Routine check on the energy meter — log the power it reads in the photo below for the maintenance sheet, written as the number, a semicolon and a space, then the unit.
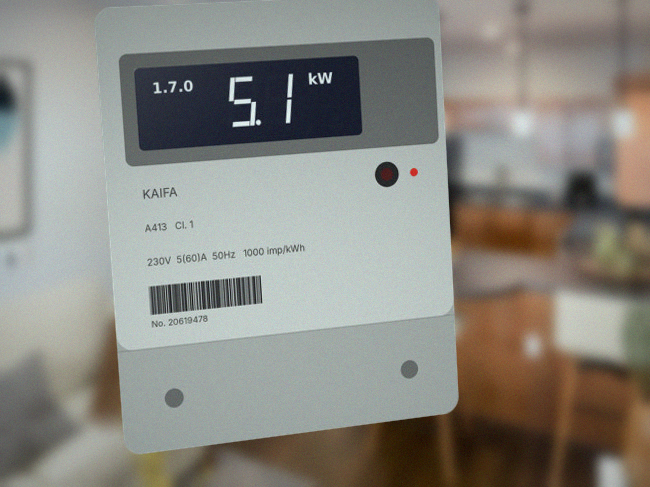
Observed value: 5.1; kW
